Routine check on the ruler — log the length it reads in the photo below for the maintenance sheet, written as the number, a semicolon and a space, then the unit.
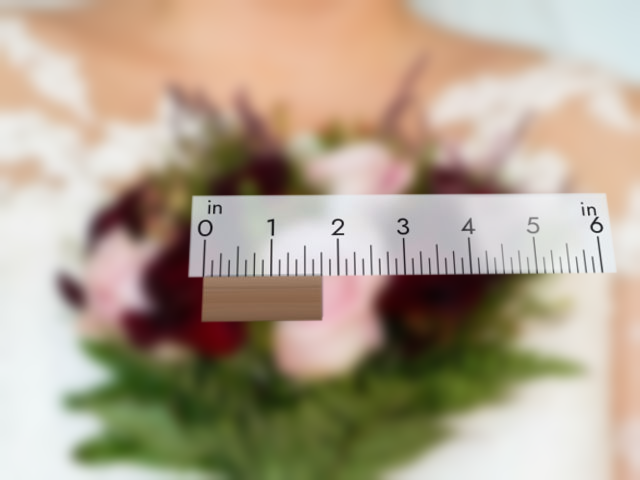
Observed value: 1.75; in
